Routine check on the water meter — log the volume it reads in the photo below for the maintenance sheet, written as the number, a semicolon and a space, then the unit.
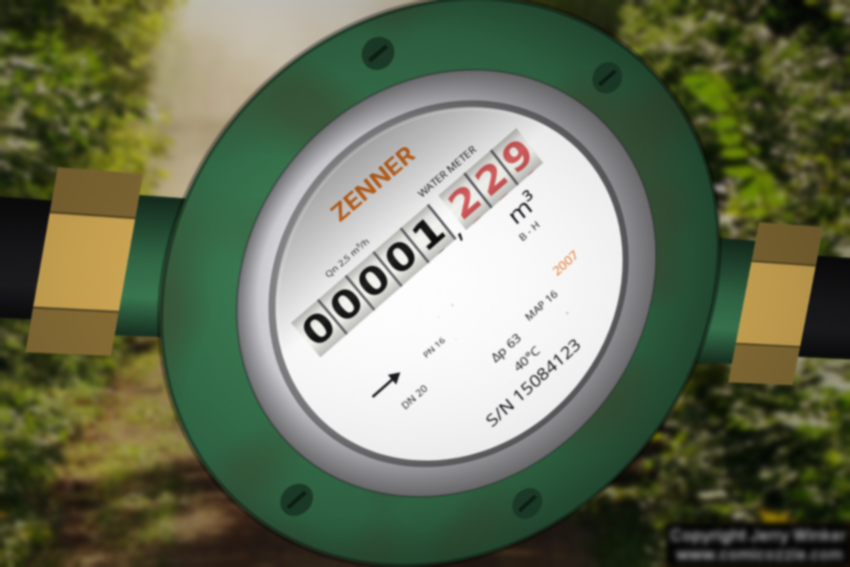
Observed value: 1.229; m³
